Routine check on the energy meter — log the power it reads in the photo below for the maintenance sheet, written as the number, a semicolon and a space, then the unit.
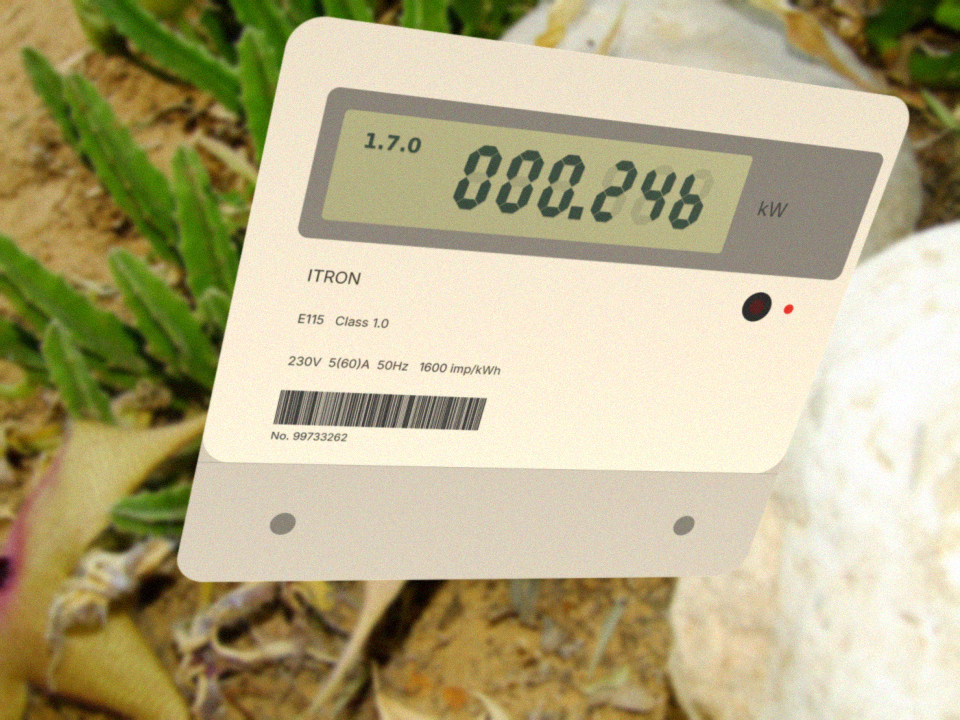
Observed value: 0.246; kW
